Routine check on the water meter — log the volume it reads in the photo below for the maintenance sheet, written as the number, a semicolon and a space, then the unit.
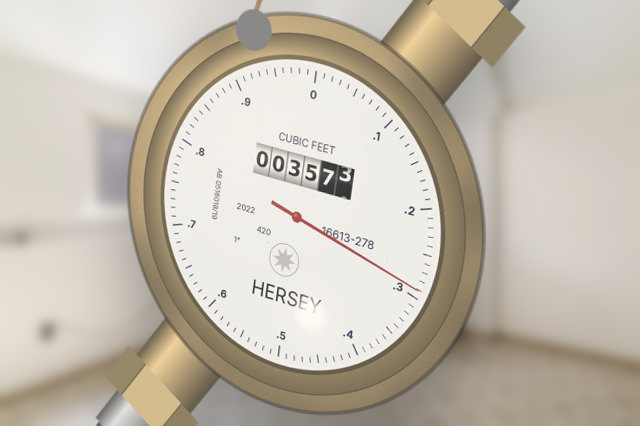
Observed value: 3573.29; ft³
